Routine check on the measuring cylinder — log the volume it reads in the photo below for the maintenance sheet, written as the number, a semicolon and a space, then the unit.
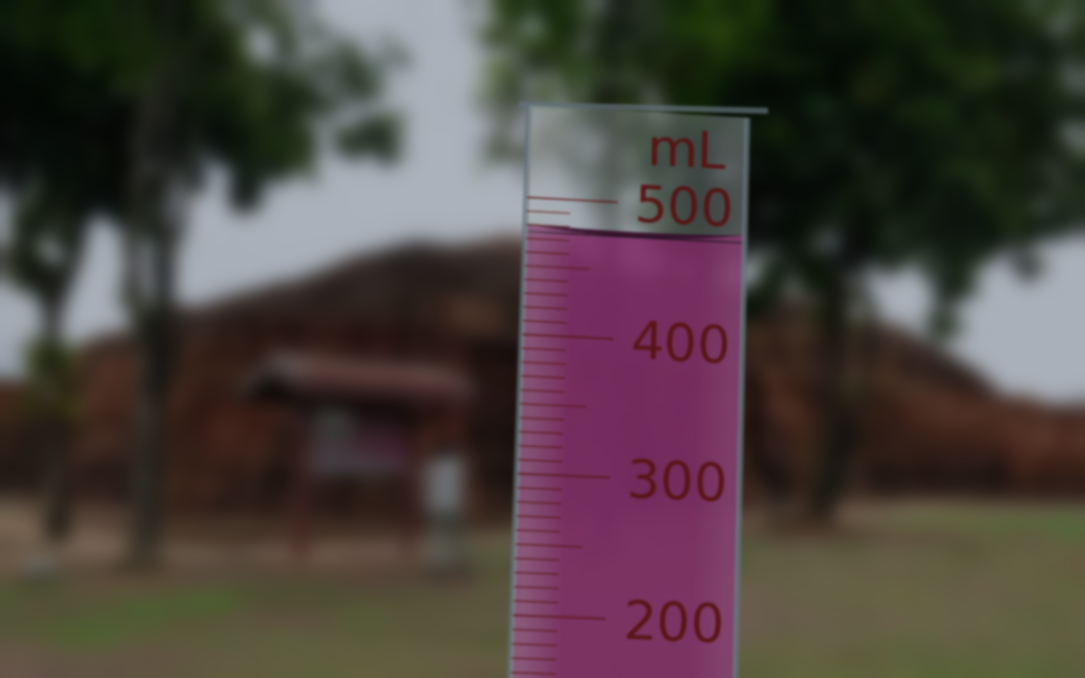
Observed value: 475; mL
